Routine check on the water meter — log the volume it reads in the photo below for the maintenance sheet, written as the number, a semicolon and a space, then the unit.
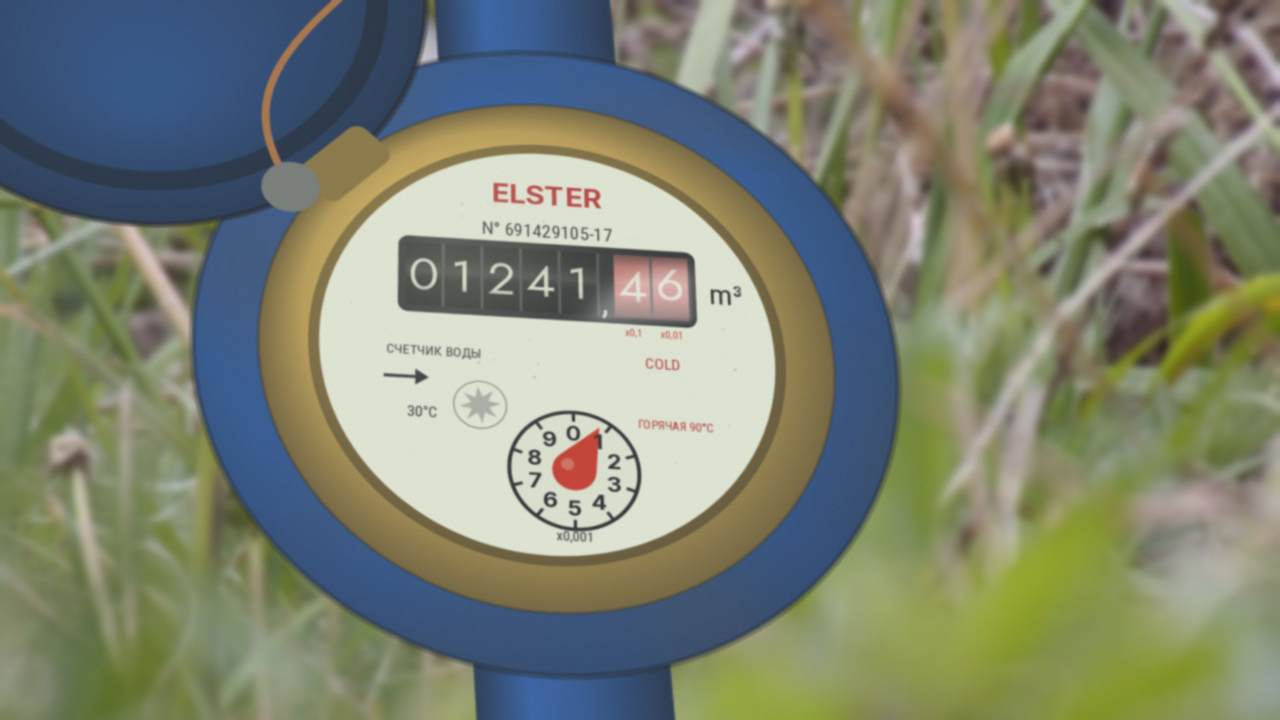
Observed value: 1241.460; m³
